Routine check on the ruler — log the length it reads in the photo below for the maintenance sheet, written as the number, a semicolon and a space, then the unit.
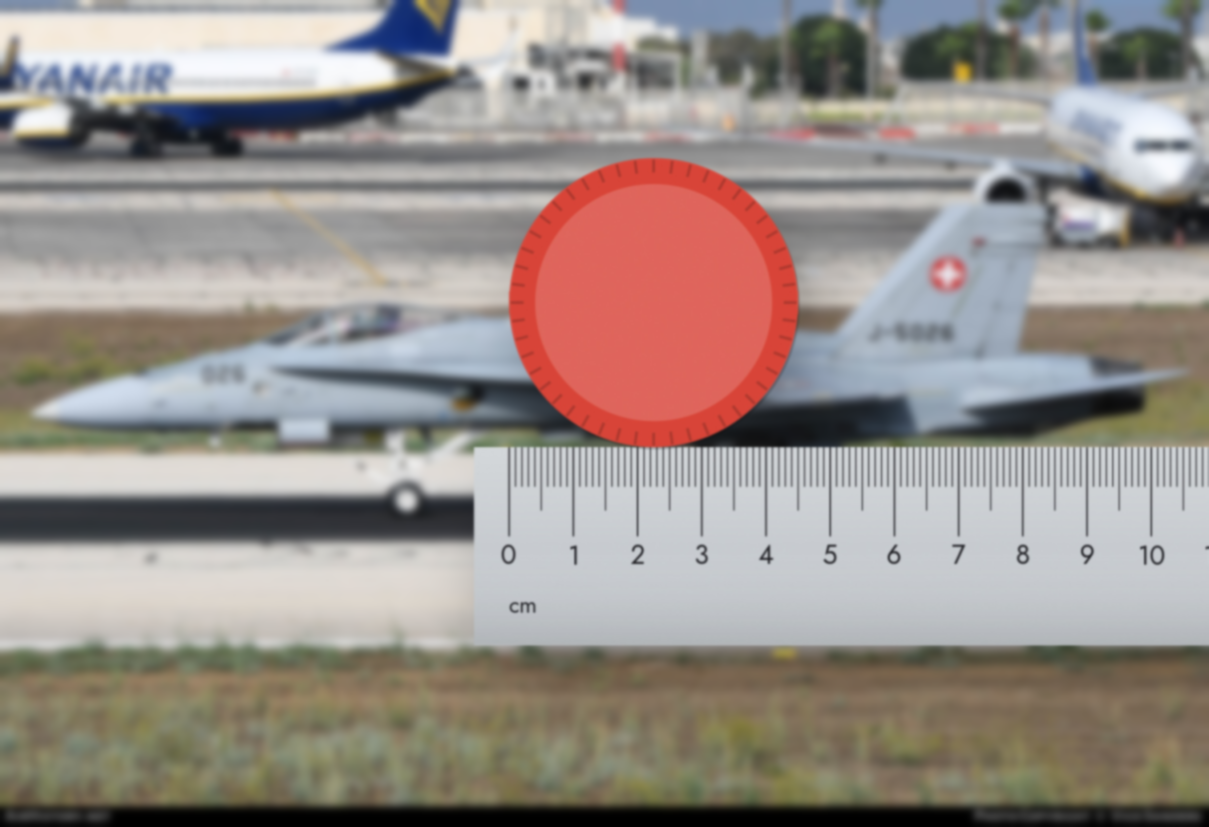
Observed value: 4.5; cm
